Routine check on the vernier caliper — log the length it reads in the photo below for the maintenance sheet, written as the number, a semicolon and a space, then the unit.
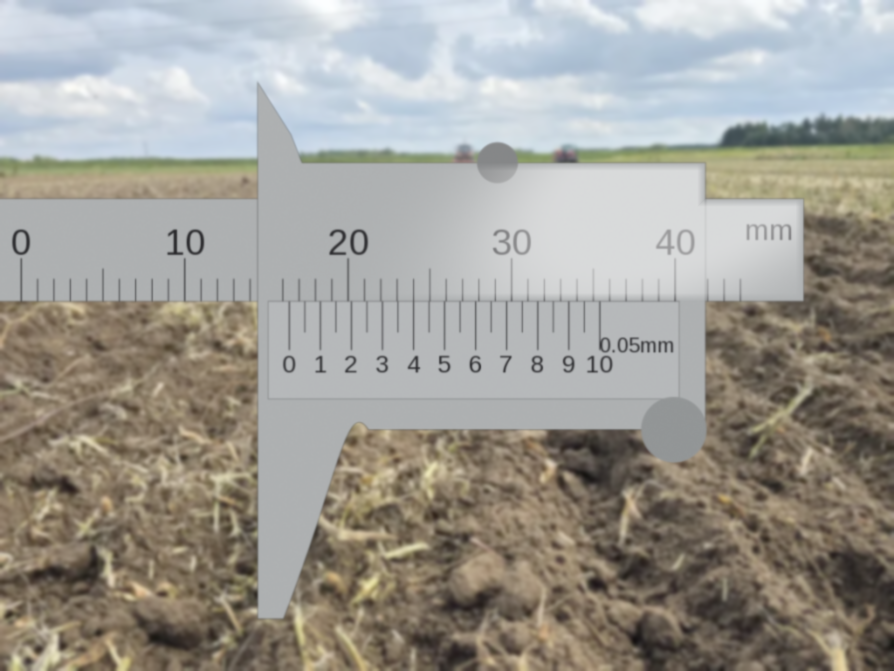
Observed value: 16.4; mm
